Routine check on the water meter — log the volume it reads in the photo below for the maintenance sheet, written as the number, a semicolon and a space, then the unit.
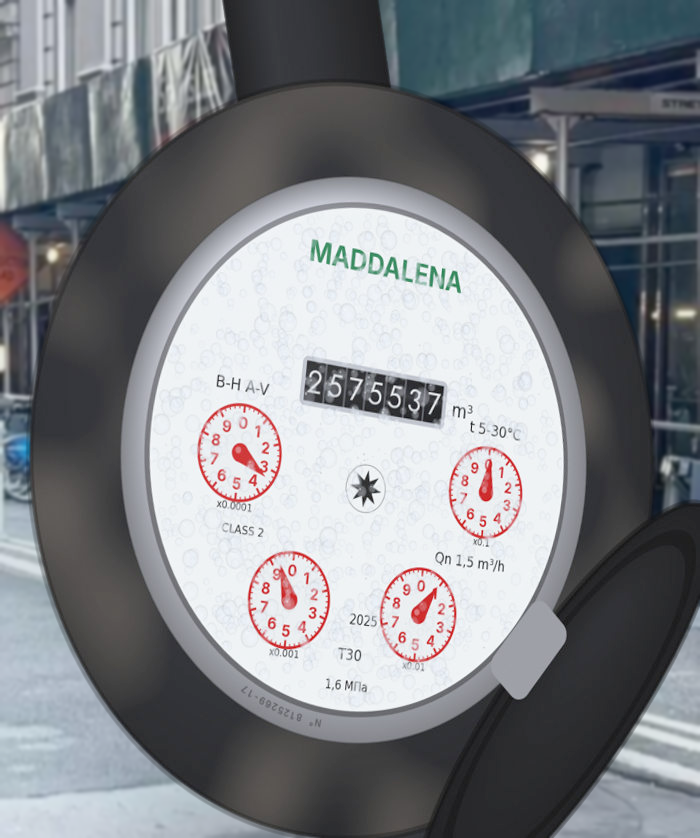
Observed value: 2575537.0093; m³
